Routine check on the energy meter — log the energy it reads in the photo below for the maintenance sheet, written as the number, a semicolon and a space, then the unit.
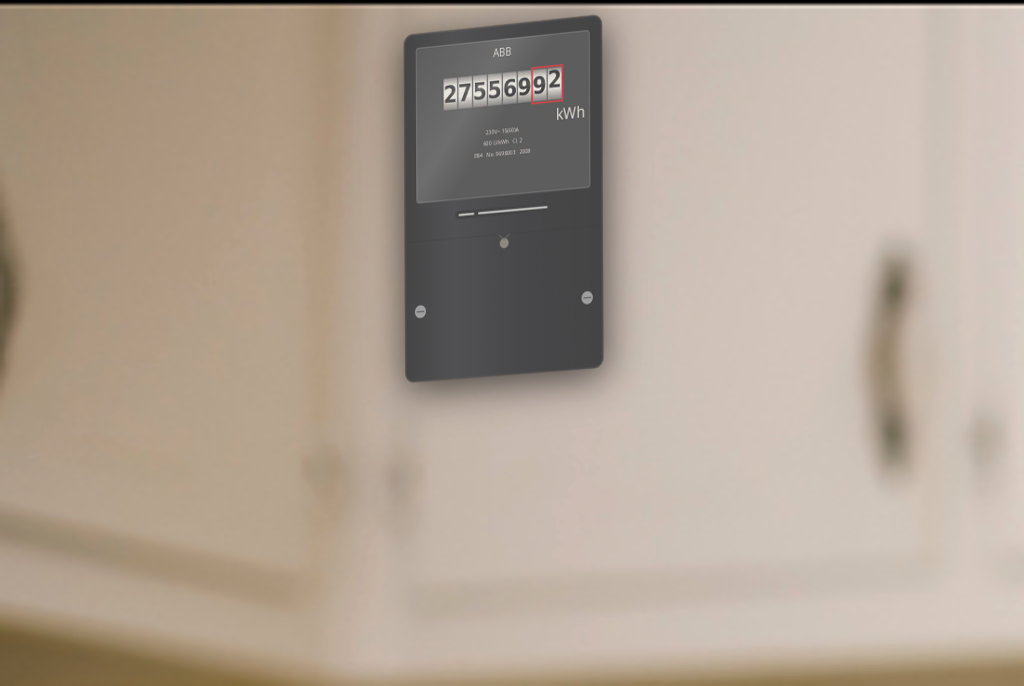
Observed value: 275569.92; kWh
